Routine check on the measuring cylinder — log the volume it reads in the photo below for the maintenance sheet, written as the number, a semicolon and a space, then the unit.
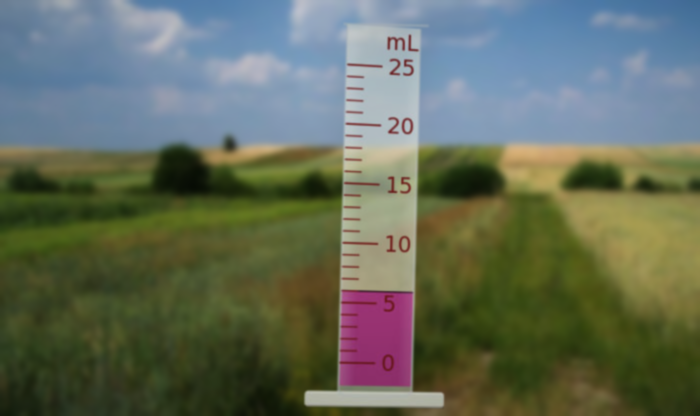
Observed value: 6; mL
